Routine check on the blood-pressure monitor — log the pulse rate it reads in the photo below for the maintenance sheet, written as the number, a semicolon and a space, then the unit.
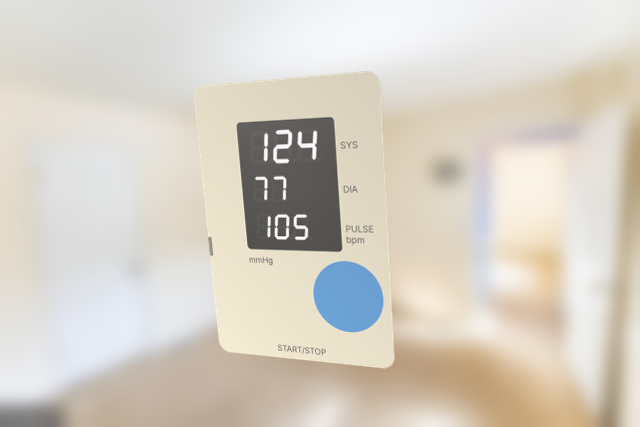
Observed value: 105; bpm
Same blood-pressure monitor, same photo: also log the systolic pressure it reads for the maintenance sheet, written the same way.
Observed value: 124; mmHg
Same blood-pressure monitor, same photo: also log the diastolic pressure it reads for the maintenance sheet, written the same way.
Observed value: 77; mmHg
